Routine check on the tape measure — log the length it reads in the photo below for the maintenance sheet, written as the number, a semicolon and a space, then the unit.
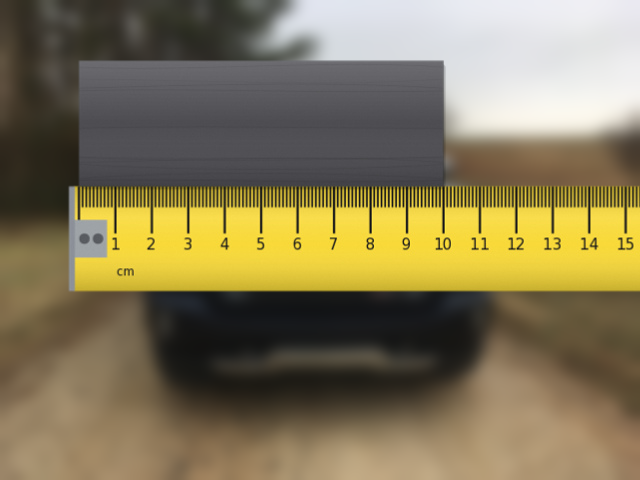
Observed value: 10; cm
